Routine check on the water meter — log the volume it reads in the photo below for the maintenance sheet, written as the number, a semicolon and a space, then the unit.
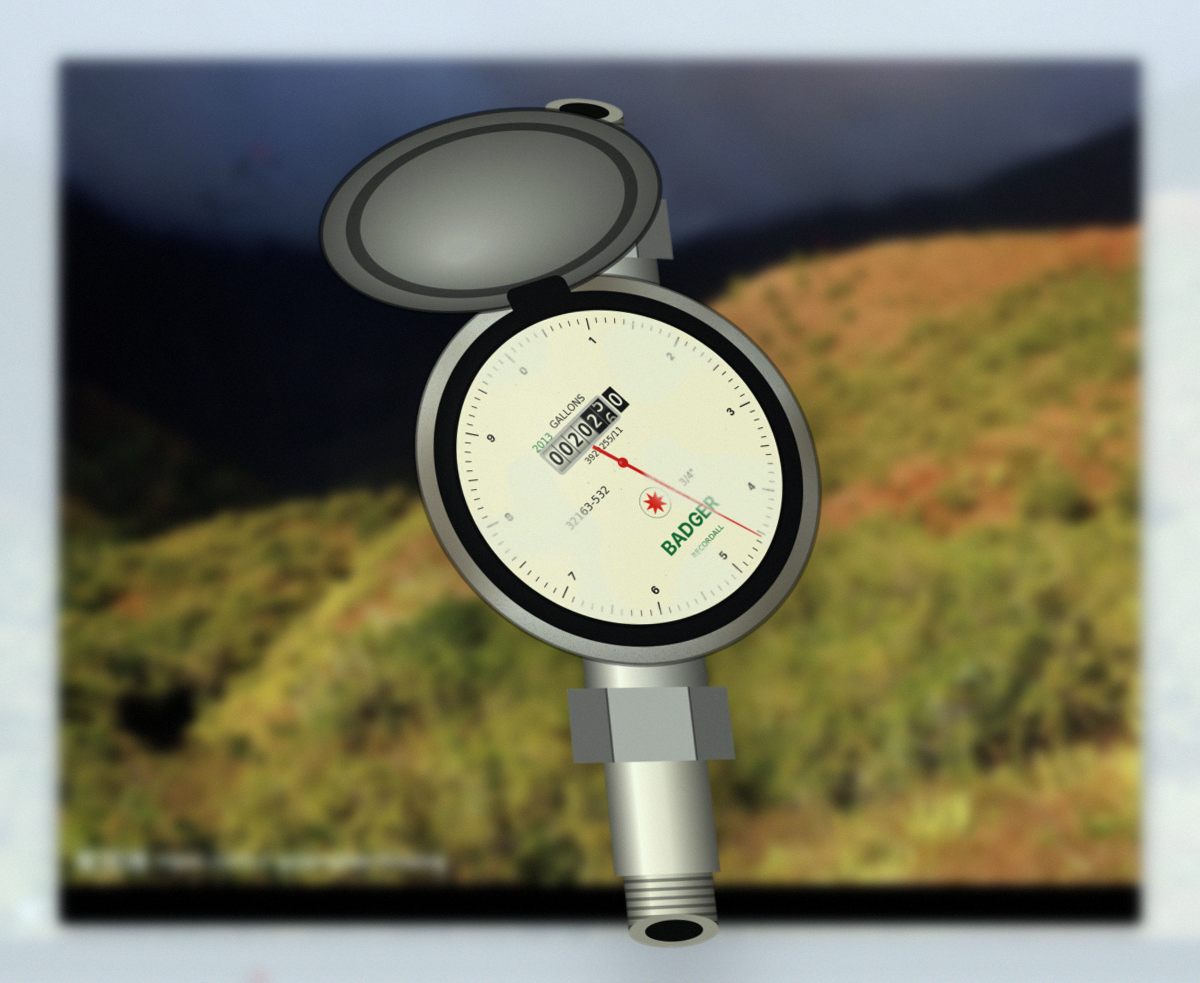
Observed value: 20254.5; gal
